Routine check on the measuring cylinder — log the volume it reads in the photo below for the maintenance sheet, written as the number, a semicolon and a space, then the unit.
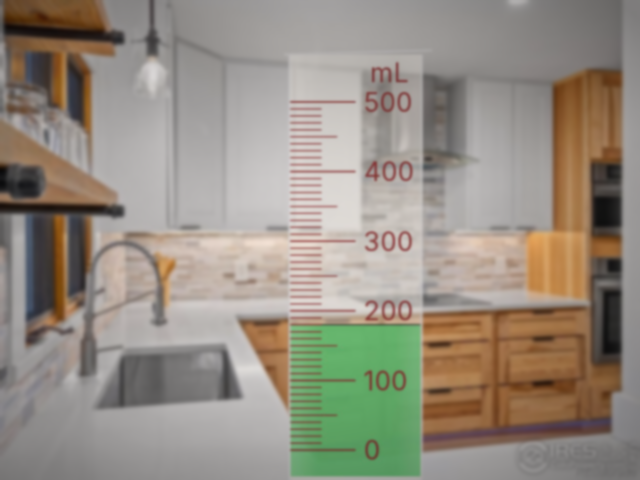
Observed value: 180; mL
